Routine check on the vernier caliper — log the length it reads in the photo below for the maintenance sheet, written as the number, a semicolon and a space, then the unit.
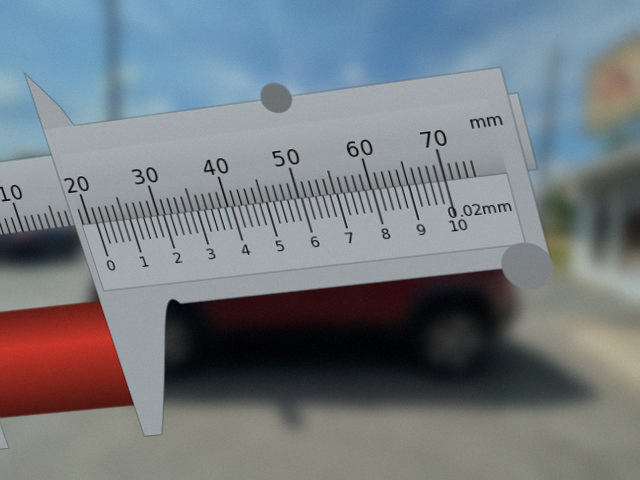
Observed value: 21.0; mm
